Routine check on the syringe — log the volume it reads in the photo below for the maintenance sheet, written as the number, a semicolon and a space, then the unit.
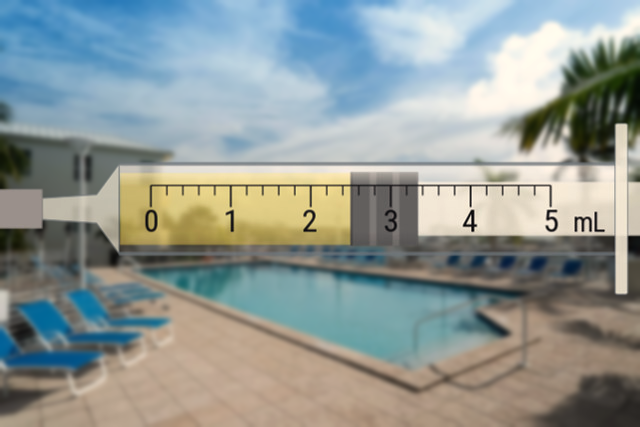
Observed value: 2.5; mL
